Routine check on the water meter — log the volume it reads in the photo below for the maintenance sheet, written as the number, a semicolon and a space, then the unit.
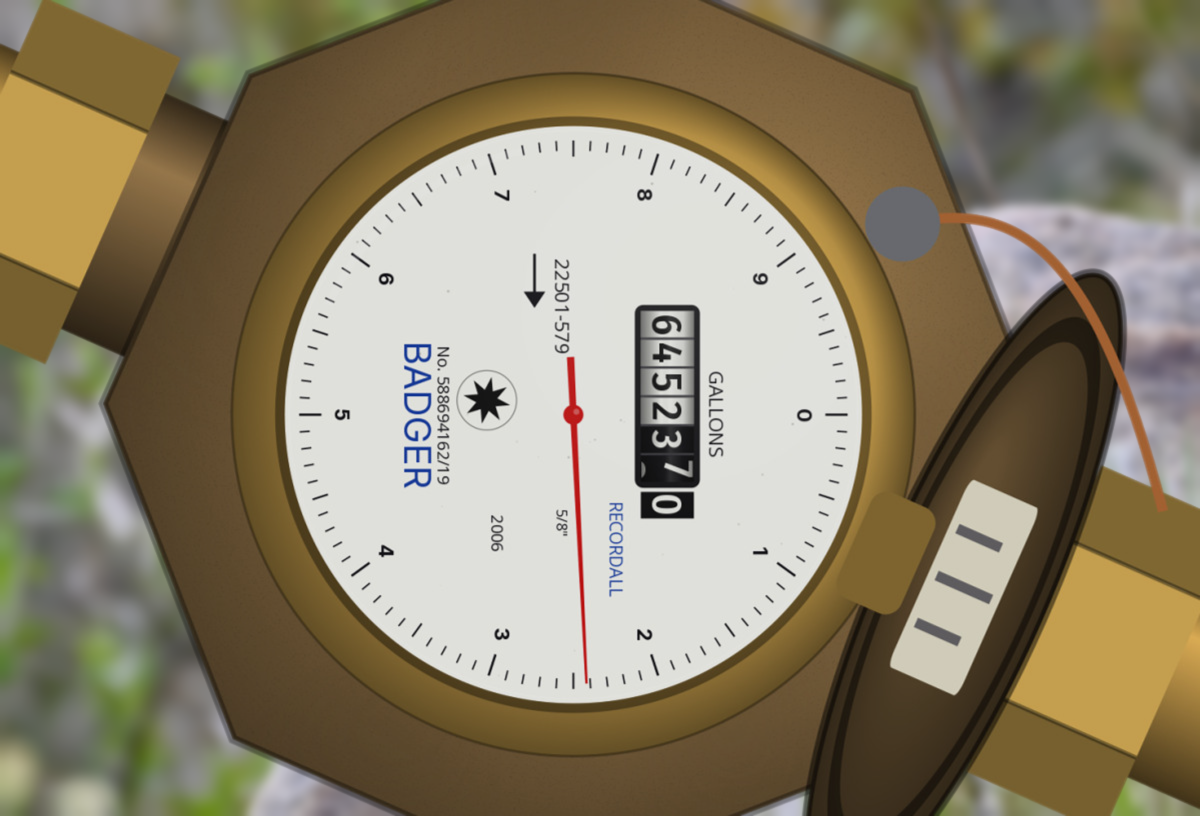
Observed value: 6452372.4; gal
